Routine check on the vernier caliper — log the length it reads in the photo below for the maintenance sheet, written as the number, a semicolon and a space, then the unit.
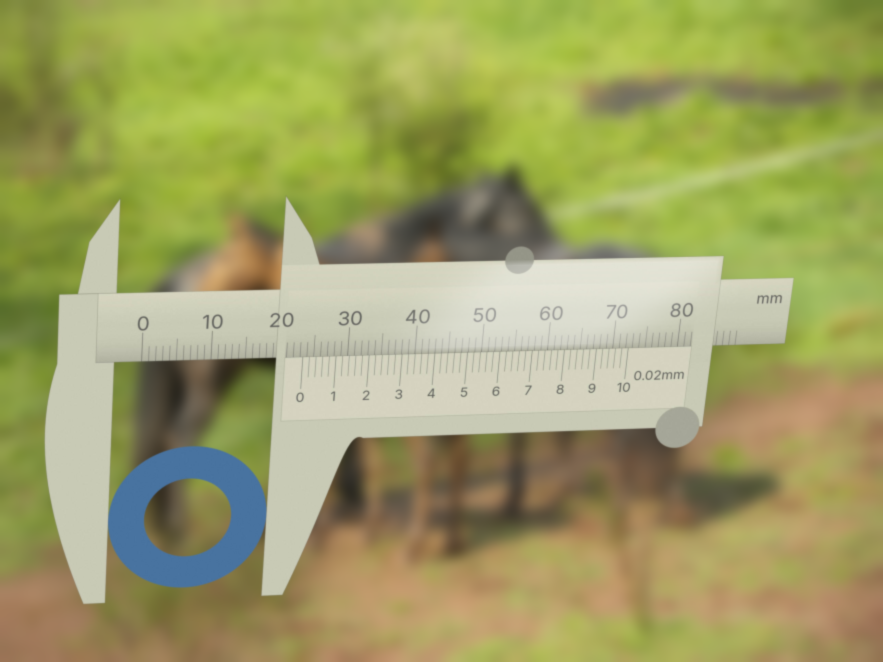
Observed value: 23.4; mm
